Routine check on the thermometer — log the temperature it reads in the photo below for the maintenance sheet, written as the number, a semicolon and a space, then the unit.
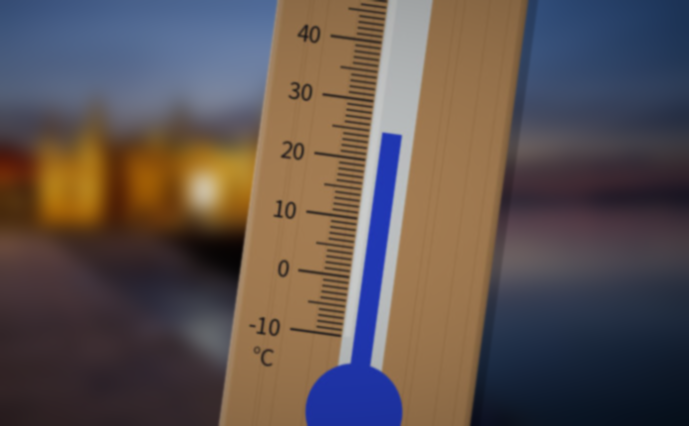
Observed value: 25; °C
